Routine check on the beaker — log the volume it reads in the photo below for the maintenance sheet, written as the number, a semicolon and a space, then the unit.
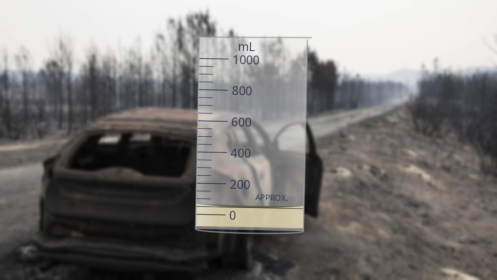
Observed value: 50; mL
